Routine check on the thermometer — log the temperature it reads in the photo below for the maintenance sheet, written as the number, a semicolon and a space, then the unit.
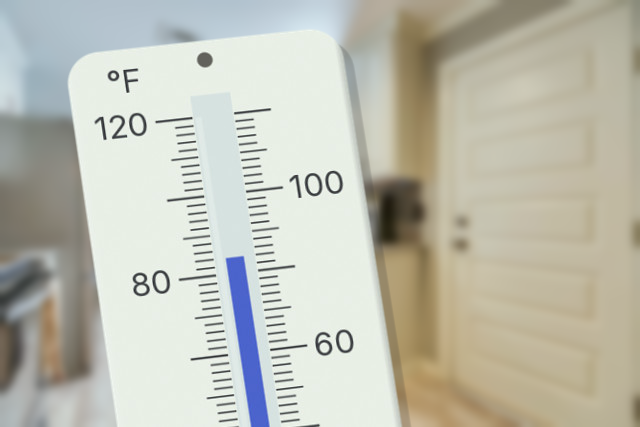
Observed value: 84; °F
